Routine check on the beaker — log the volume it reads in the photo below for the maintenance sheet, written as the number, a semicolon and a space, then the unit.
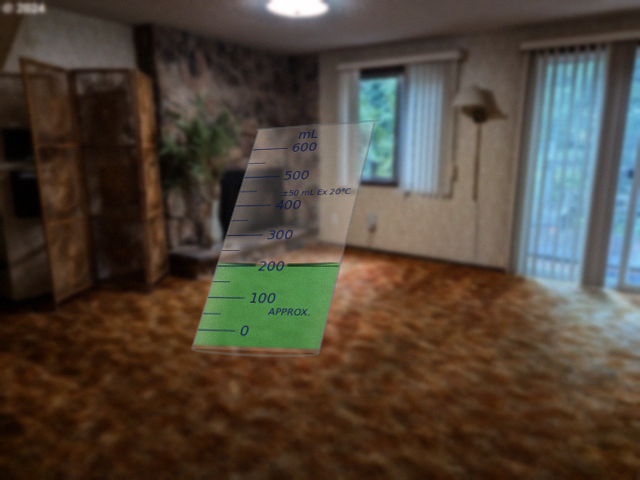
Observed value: 200; mL
